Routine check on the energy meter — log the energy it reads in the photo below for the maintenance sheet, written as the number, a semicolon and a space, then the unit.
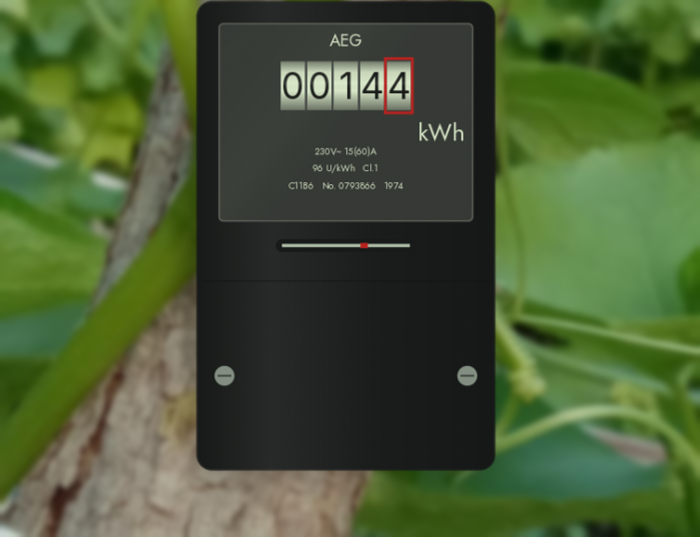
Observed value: 14.4; kWh
